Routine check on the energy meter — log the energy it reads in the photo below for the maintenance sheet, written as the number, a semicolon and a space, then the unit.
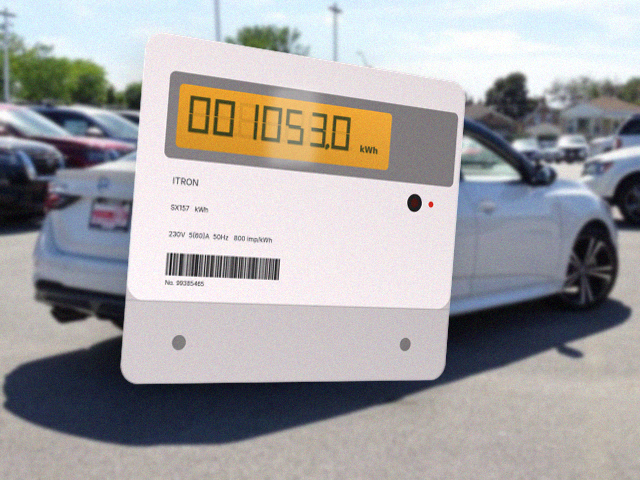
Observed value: 1053.0; kWh
